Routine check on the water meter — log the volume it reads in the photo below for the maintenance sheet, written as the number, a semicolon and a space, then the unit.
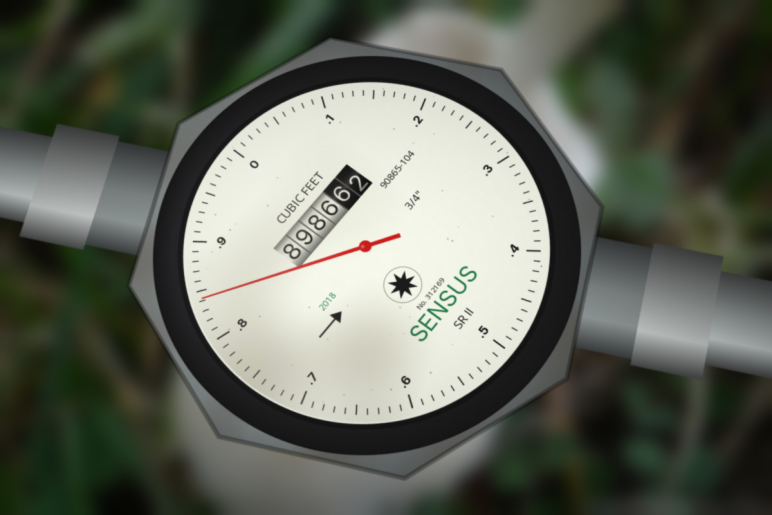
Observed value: 898661.84; ft³
